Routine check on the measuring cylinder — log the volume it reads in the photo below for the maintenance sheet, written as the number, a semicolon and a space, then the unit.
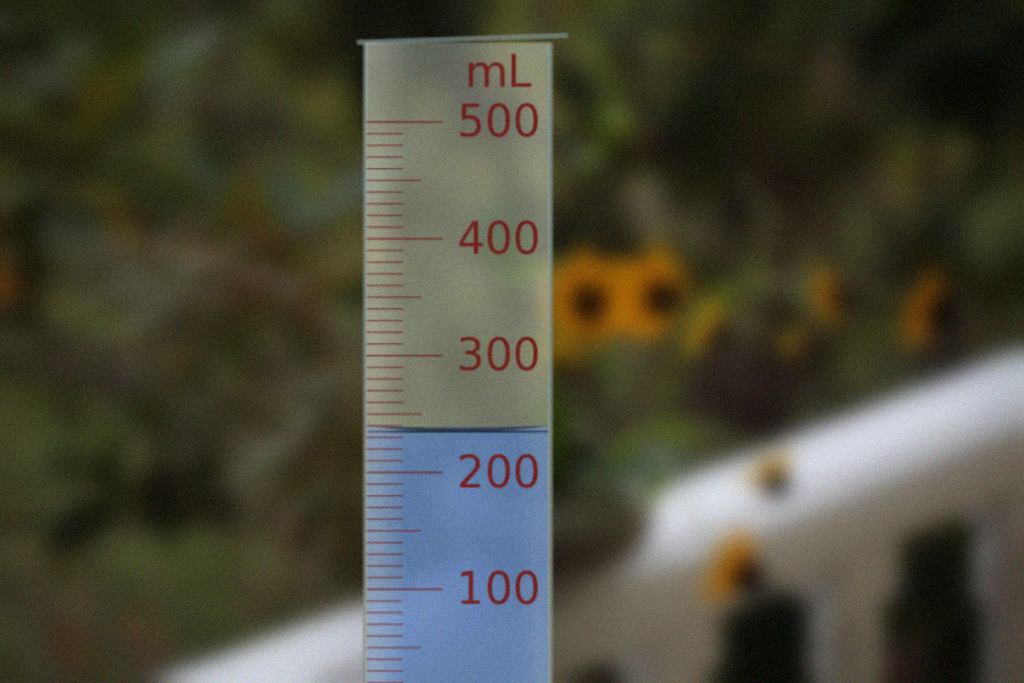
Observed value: 235; mL
